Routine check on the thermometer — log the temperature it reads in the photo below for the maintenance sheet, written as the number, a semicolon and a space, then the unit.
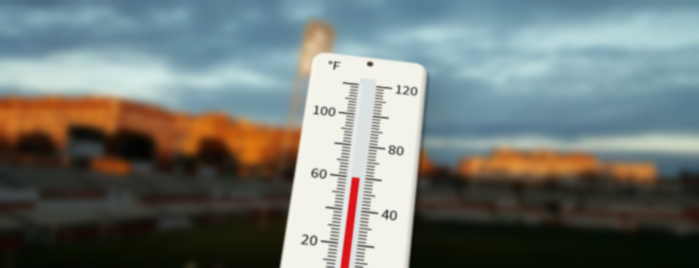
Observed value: 60; °F
